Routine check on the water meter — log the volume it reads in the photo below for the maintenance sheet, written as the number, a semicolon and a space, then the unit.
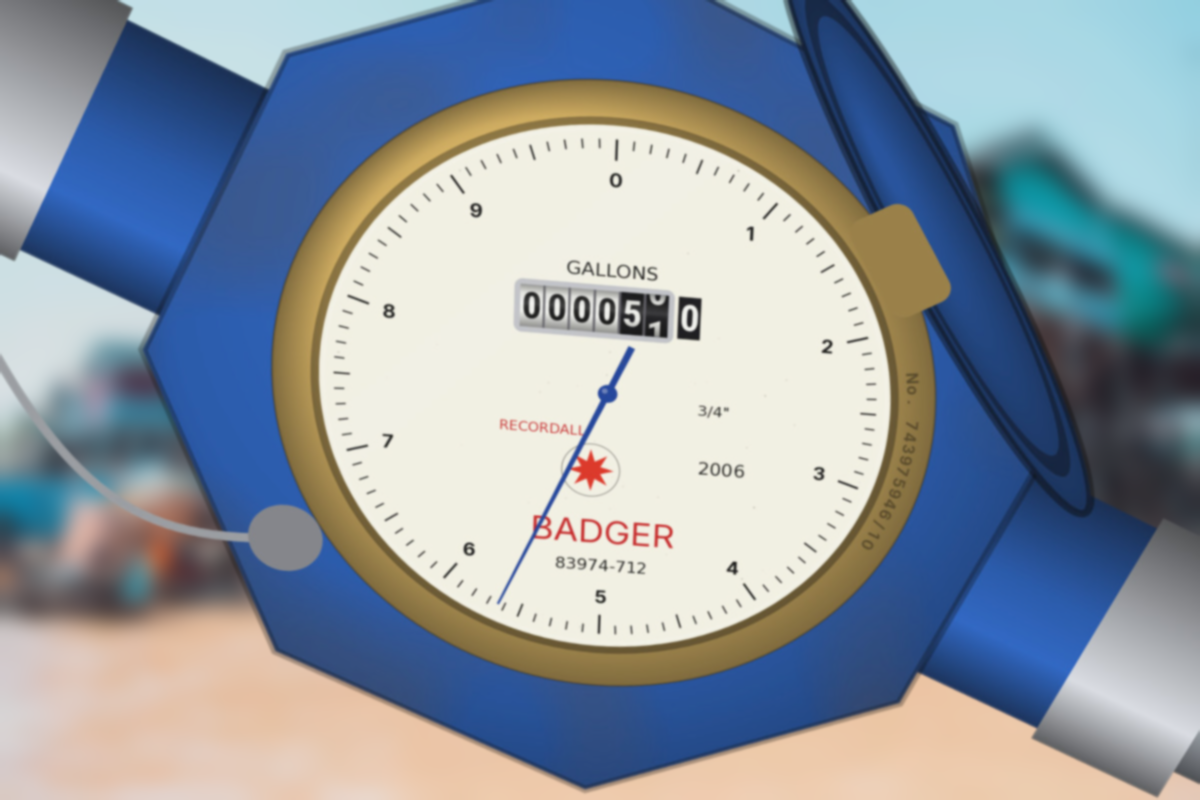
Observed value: 505.6; gal
